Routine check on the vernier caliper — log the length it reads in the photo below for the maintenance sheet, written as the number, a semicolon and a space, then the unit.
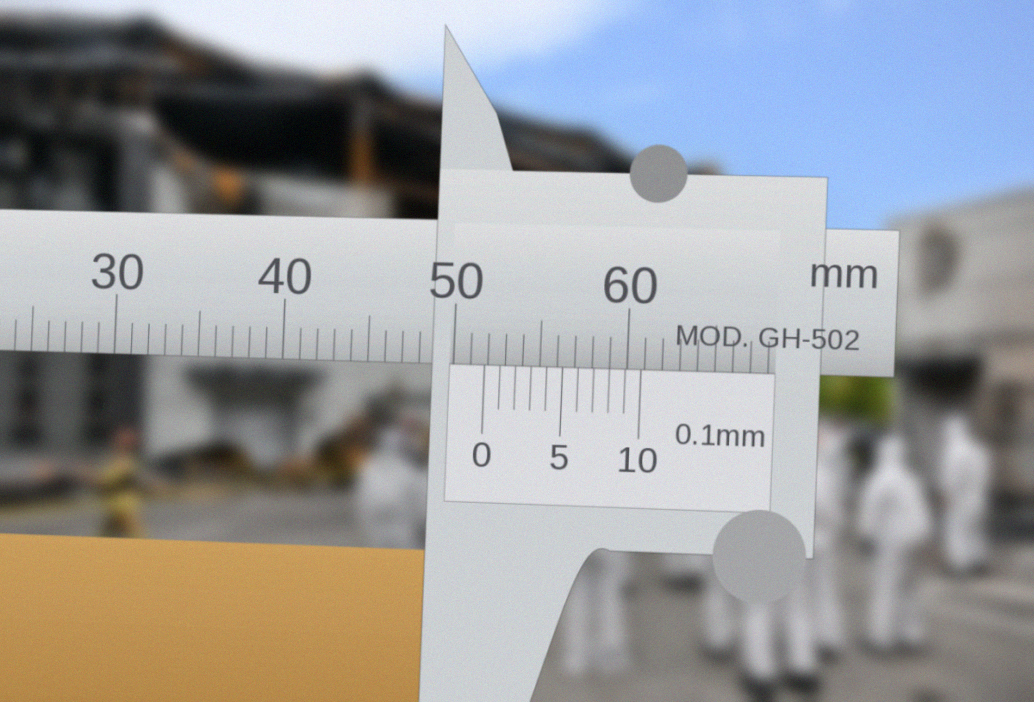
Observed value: 51.8; mm
